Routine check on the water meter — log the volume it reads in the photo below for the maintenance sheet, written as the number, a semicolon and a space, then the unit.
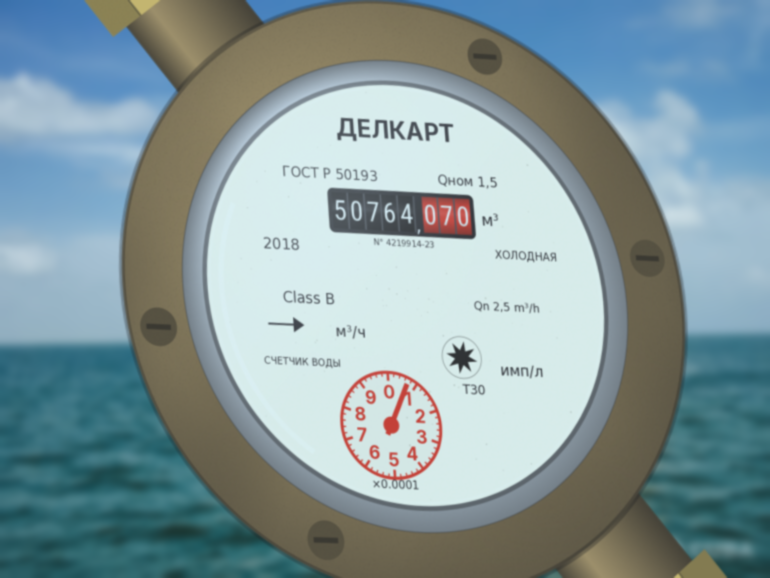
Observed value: 50764.0700; m³
